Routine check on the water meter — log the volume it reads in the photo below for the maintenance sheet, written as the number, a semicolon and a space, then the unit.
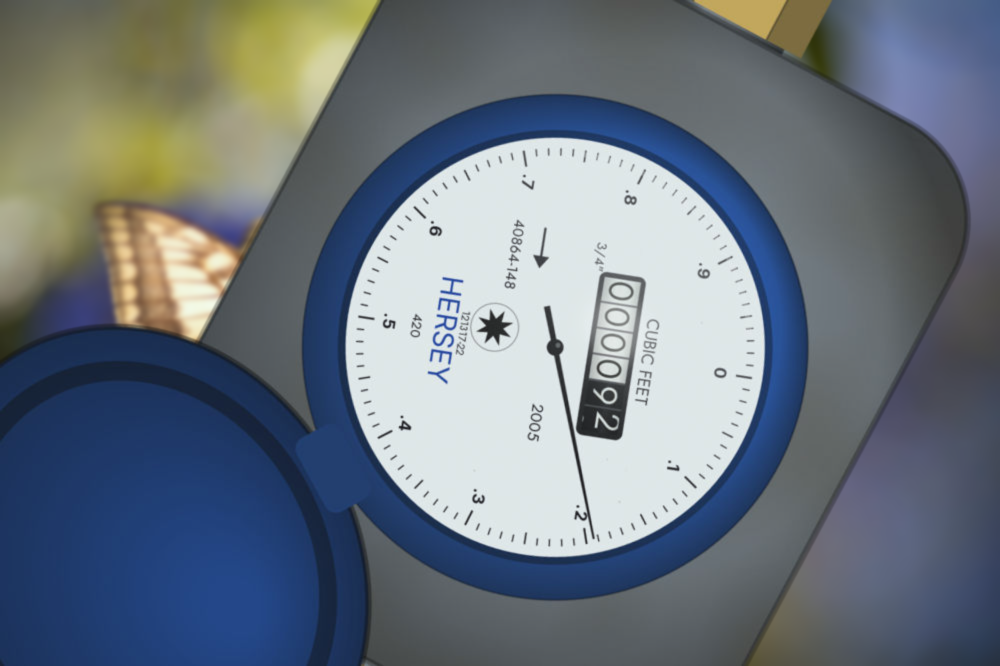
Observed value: 92.19; ft³
